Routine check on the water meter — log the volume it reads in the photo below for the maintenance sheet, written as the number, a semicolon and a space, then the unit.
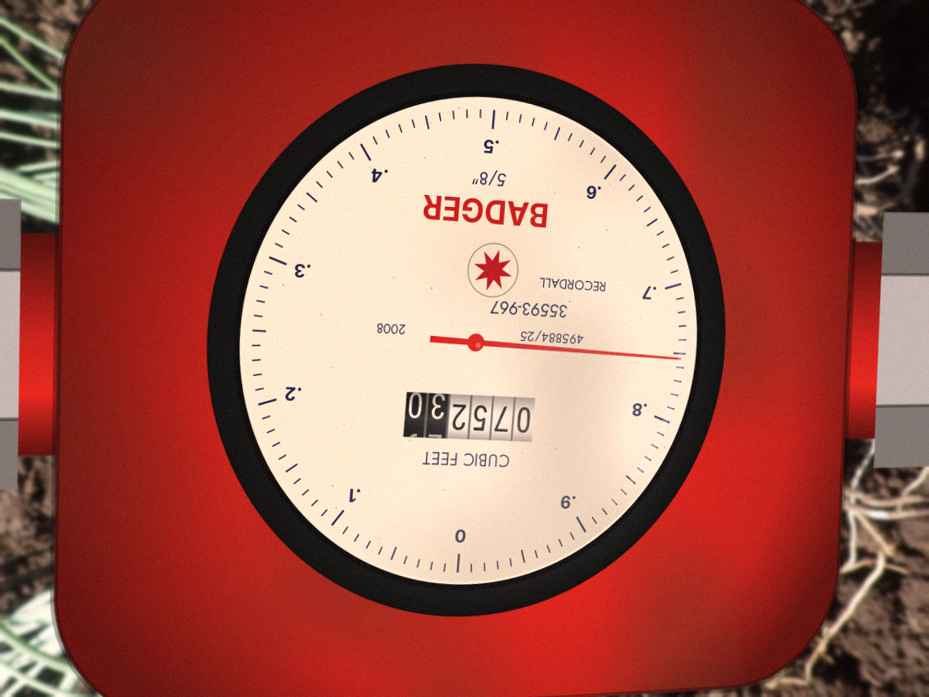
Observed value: 75229.75; ft³
